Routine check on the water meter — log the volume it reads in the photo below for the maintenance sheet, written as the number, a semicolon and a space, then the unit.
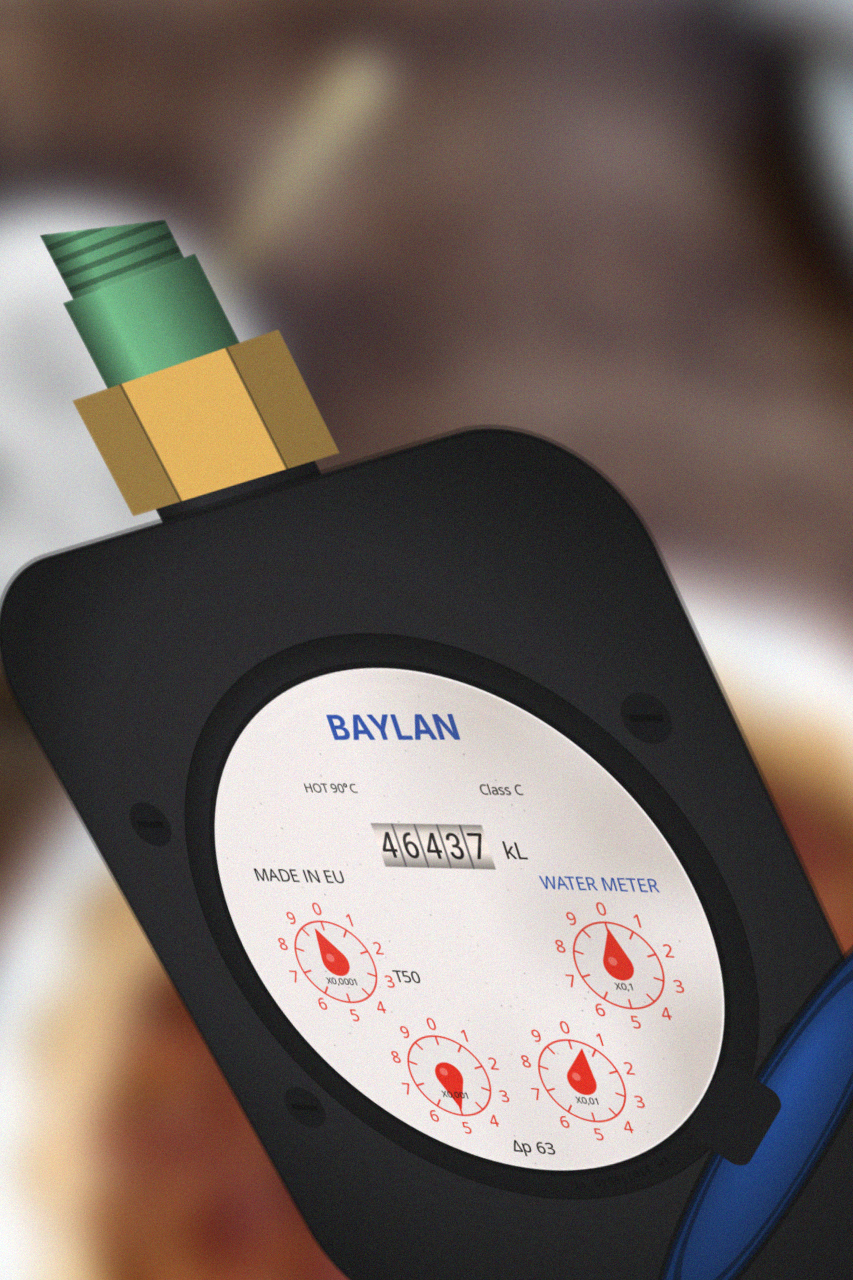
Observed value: 46437.0049; kL
